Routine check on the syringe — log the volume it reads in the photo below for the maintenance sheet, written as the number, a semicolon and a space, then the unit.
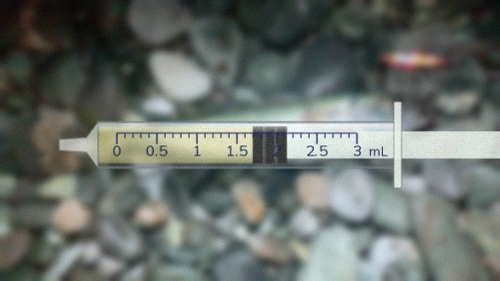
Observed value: 1.7; mL
